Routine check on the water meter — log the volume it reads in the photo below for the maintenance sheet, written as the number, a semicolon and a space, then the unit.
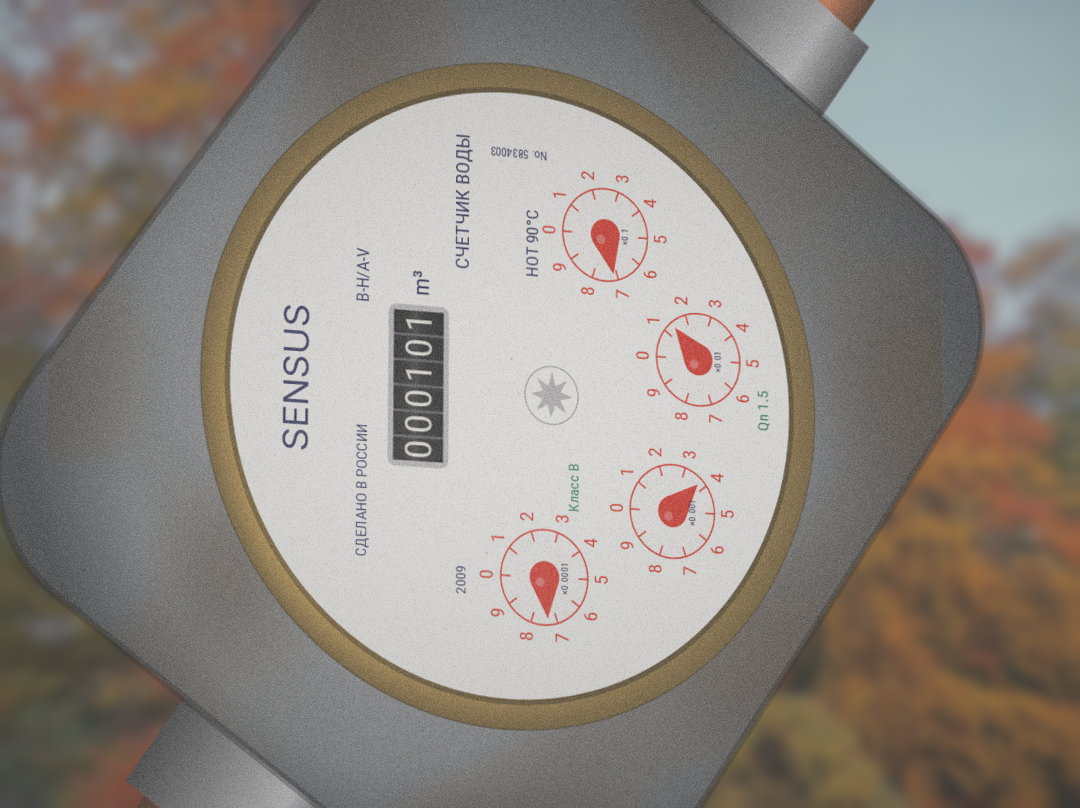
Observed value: 101.7137; m³
